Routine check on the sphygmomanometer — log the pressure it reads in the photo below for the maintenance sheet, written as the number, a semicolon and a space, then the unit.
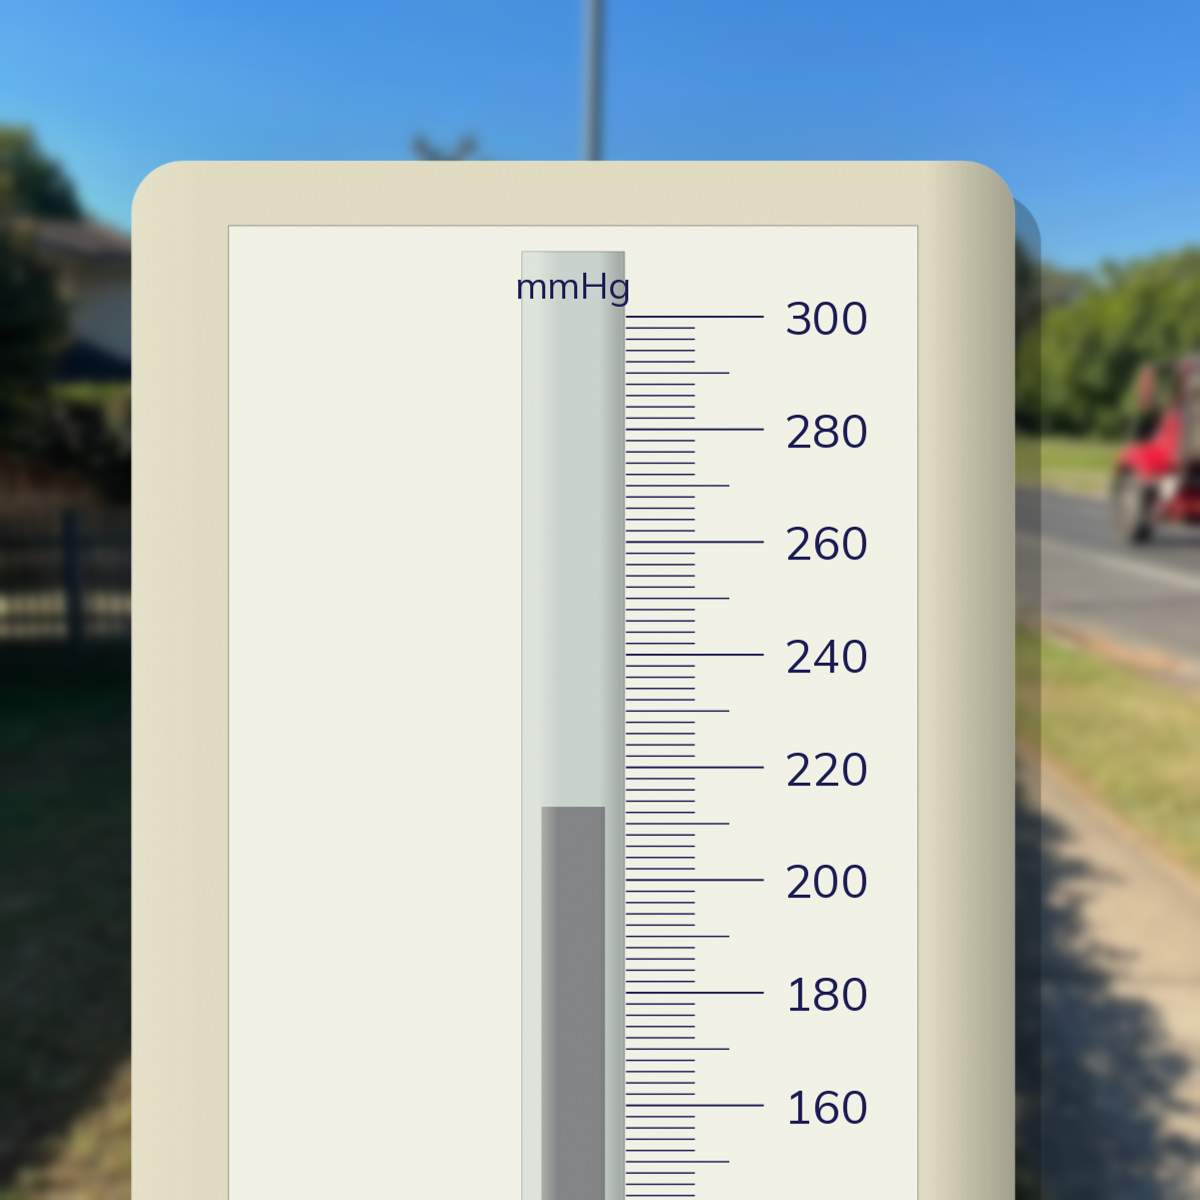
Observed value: 213; mmHg
